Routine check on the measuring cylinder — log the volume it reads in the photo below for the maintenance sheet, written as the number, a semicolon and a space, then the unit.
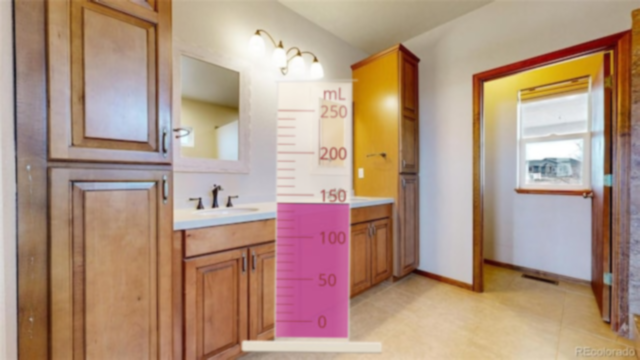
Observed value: 140; mL
